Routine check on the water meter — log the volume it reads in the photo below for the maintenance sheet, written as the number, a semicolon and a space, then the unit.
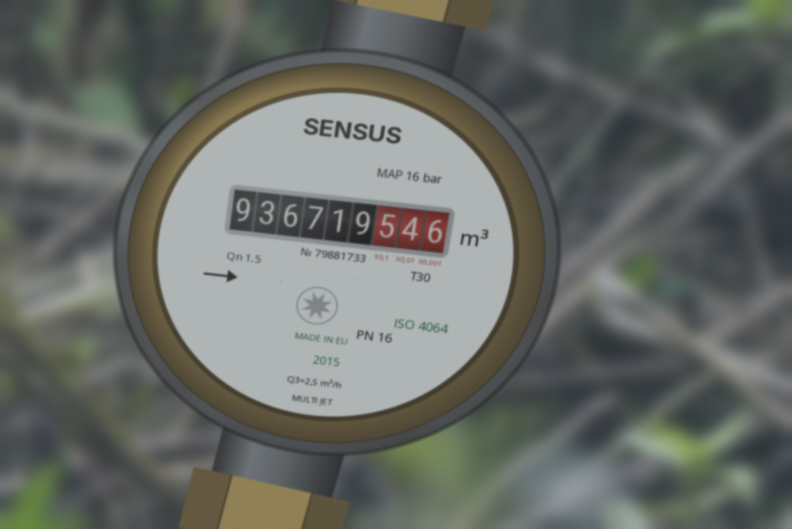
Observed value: 936719.546; m³
